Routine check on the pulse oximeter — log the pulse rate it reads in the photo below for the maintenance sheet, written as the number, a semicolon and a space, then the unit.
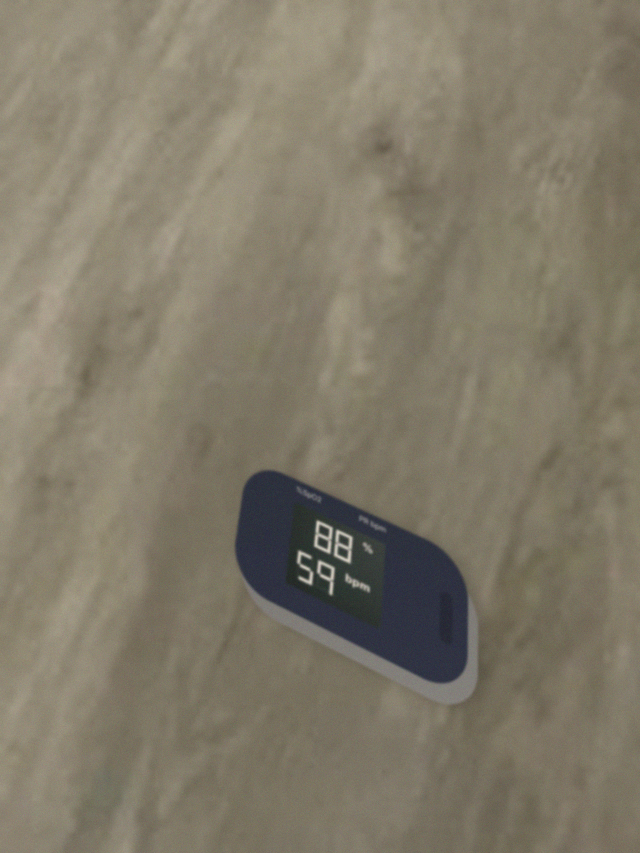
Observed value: 59; bpm
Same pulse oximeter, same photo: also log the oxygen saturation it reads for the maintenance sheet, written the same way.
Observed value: 88; %
